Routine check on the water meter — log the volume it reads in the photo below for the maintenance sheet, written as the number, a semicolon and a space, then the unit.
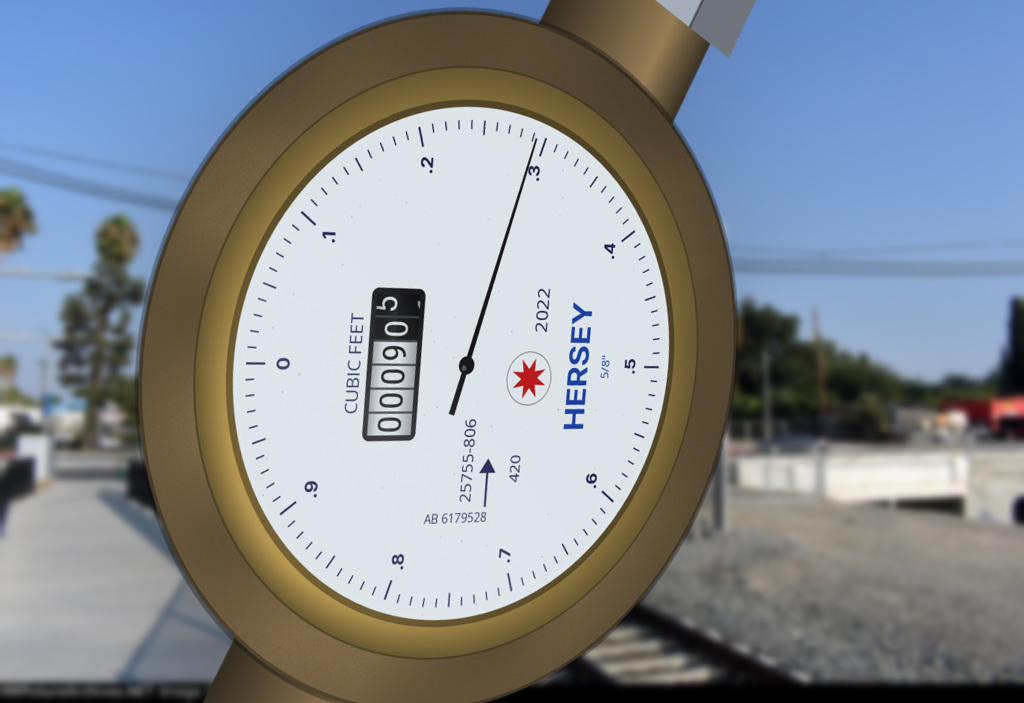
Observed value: 905.29; ft³
